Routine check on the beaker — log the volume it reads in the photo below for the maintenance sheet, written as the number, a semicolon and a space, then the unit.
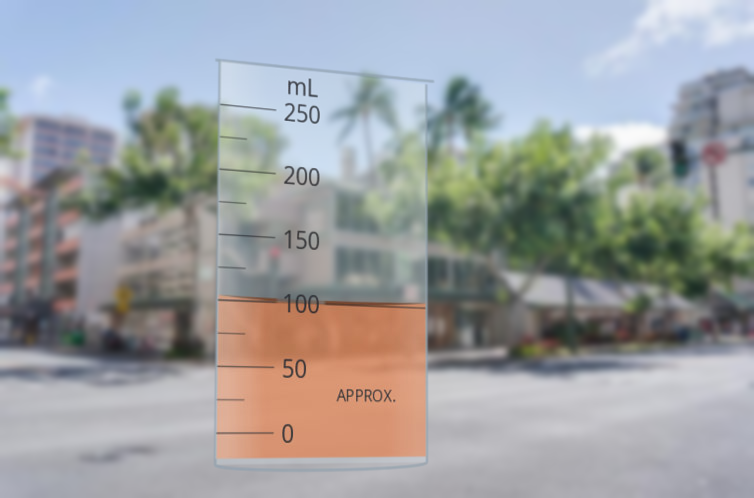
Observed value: 100; mL
